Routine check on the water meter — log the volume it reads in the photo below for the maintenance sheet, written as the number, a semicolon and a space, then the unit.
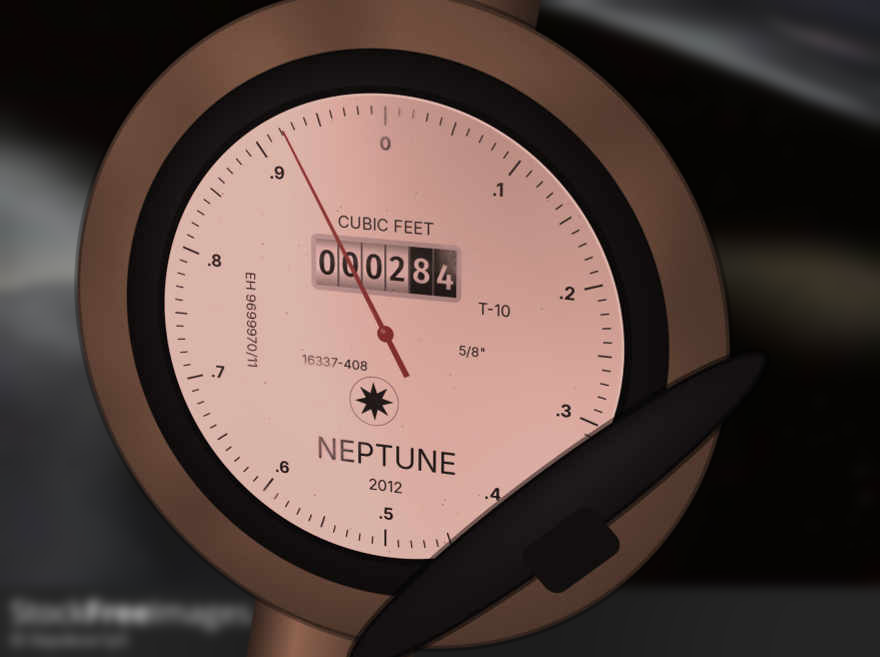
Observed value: 283.92; ft³
